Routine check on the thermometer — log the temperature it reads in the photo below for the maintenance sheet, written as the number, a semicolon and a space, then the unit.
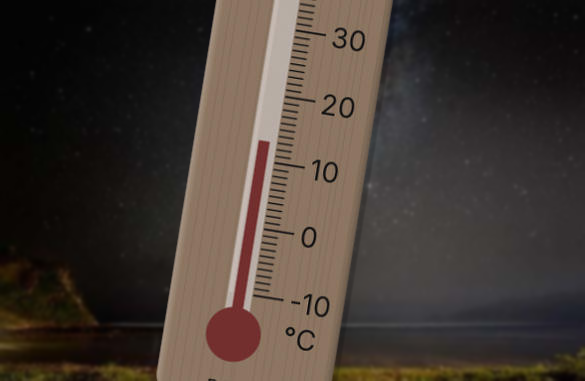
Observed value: 13; °C
